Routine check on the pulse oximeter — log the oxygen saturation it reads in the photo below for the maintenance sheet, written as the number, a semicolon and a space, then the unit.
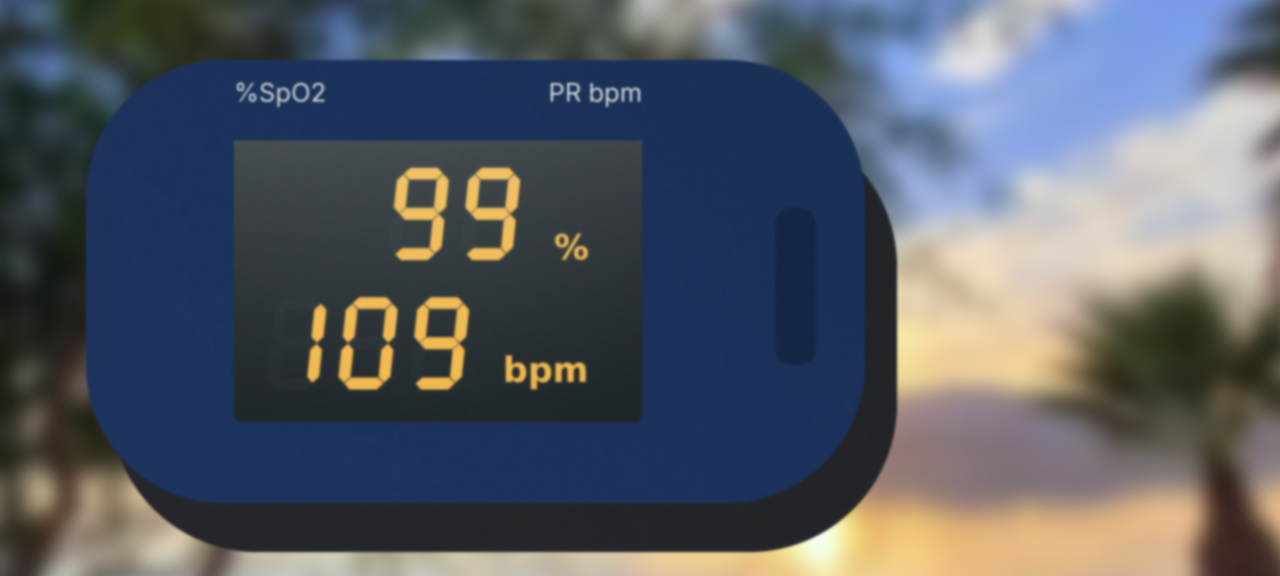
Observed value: 99; %
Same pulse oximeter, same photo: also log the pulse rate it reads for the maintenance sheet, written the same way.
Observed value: 109; bpm
